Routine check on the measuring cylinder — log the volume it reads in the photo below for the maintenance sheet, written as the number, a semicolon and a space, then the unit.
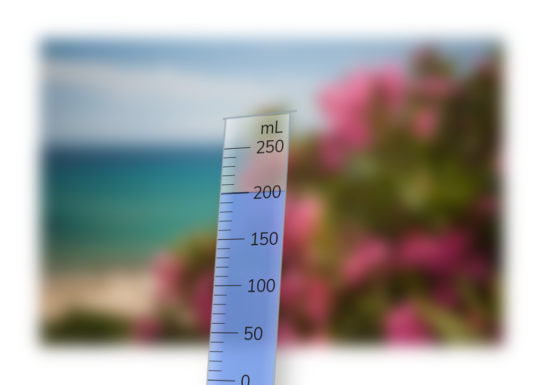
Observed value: 200; mL
